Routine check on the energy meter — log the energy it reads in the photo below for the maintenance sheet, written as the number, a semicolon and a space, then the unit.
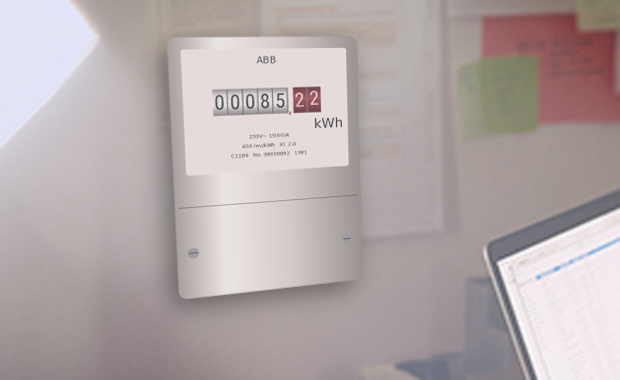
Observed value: 85.22; kWh
